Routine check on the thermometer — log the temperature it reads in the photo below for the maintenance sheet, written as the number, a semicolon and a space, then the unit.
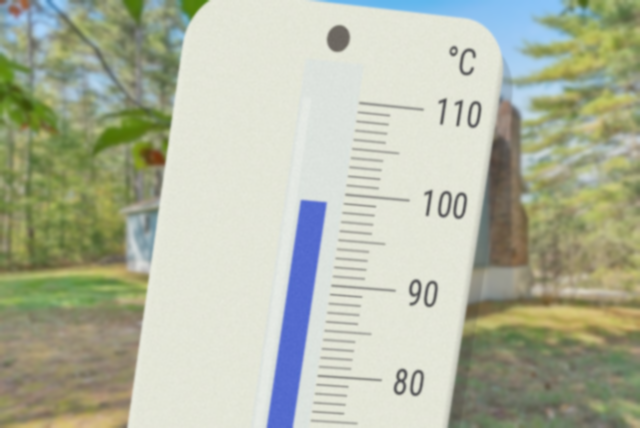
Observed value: 99; °C
